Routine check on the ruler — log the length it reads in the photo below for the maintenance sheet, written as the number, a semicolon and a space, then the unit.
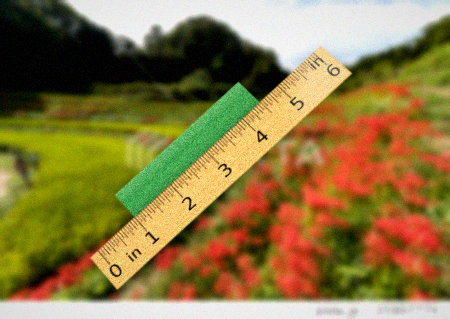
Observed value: 3.5; in
